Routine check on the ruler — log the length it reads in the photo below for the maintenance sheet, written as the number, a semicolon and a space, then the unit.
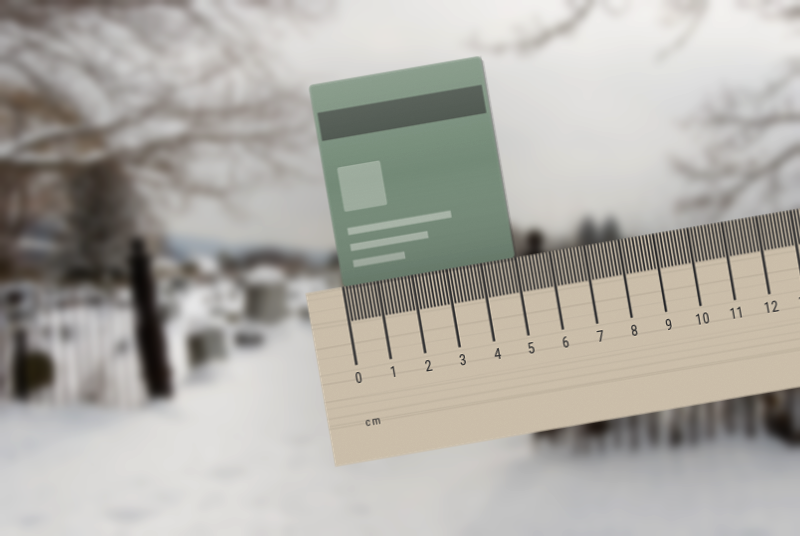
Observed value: 5; cm
